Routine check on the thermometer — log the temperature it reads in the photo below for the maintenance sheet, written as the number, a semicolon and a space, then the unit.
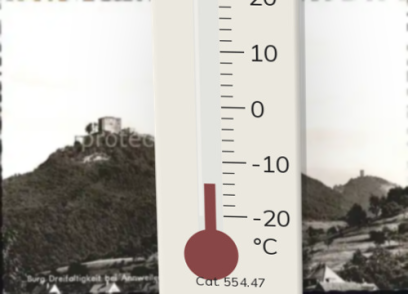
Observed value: -14; °C
